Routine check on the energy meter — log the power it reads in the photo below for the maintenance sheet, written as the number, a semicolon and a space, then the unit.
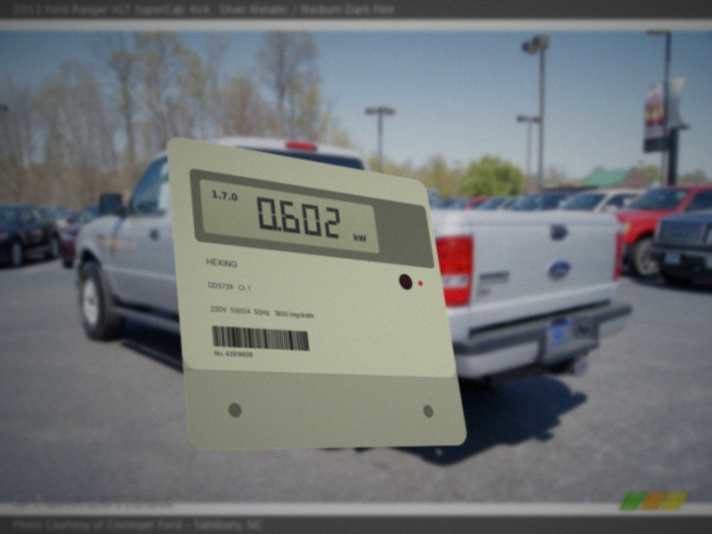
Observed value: 0.602; kW
